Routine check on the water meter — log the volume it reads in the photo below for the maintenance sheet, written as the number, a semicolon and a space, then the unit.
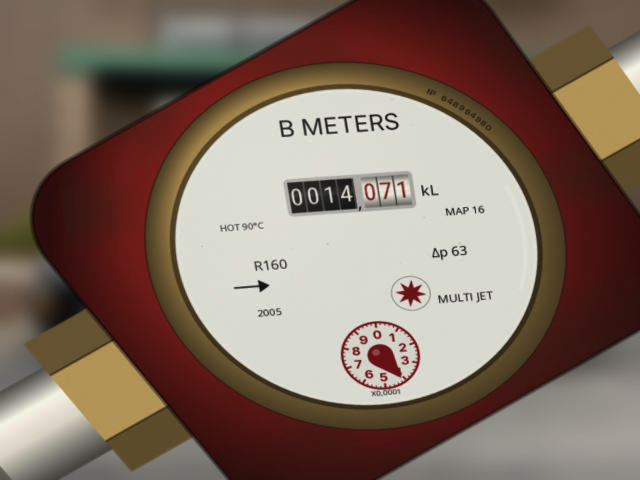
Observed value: 14.0714; kL
